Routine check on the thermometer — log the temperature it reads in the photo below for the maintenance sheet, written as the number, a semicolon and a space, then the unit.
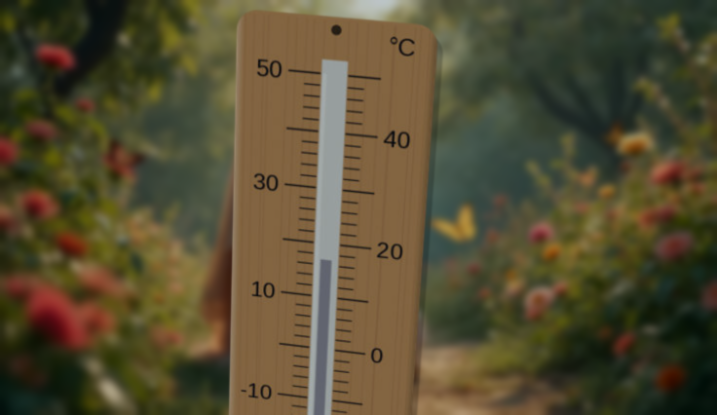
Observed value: 17; °C
